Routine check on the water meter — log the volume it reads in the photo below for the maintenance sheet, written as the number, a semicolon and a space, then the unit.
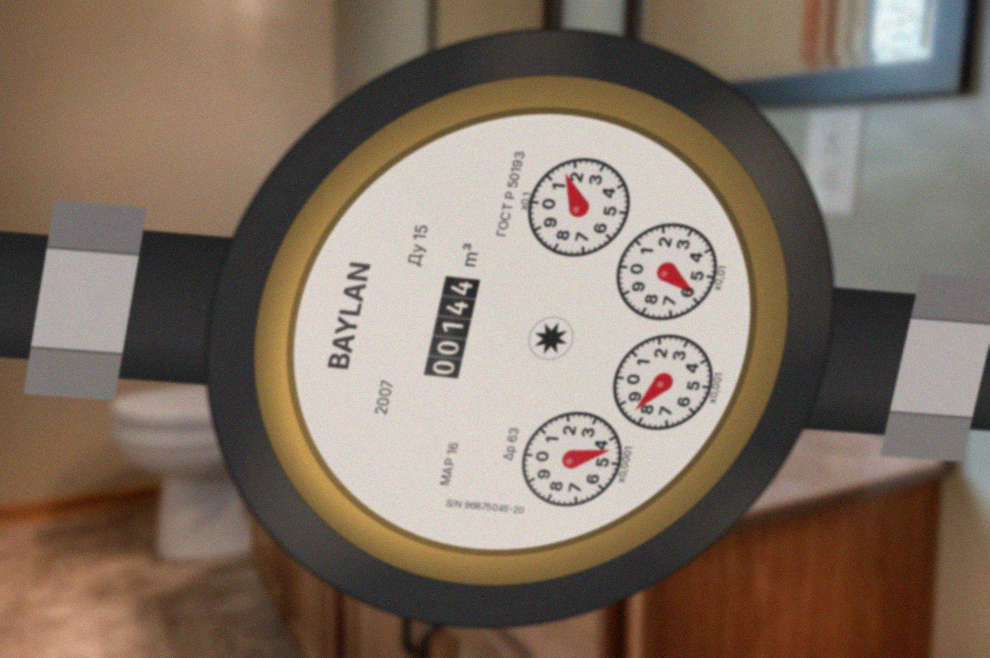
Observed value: 144.1584; m³
